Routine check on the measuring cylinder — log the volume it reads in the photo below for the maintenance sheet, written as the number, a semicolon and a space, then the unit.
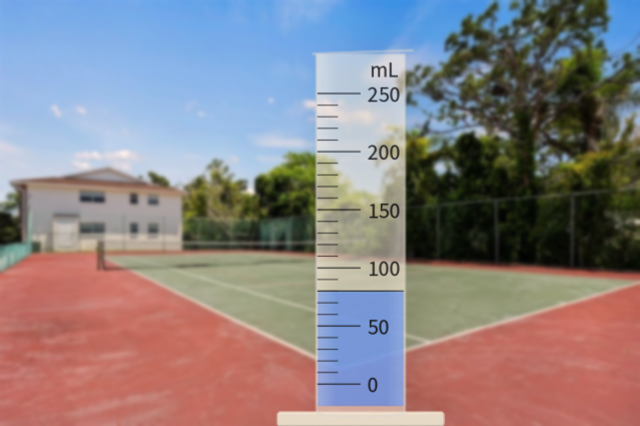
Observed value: 80; mL
